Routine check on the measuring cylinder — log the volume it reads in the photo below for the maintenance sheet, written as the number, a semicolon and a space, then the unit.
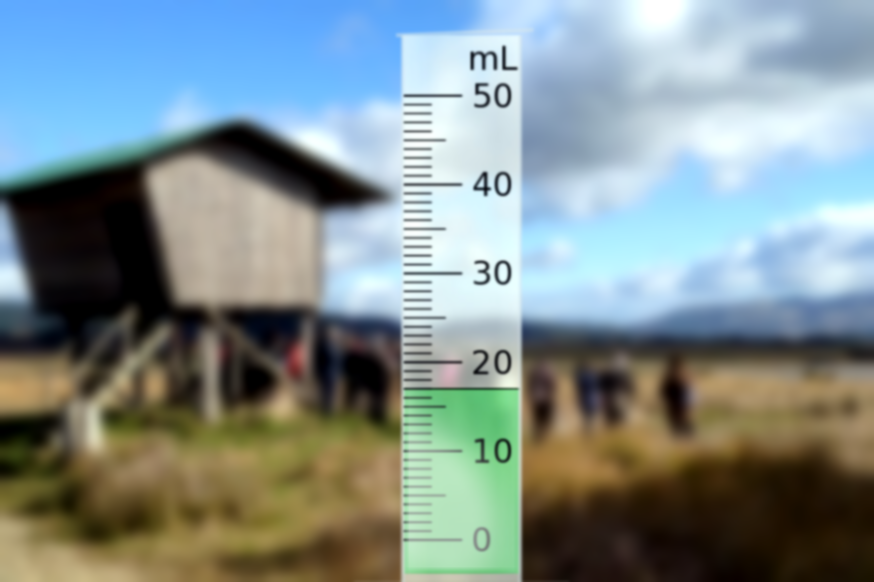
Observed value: 17; mL
